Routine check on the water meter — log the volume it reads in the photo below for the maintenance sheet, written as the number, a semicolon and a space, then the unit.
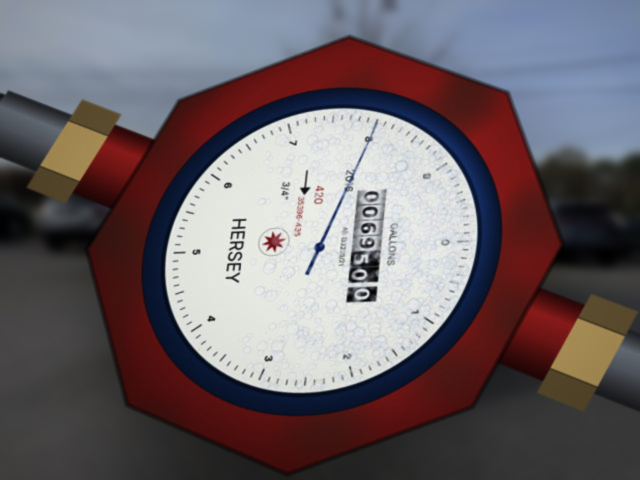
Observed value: 69498.0; gal
